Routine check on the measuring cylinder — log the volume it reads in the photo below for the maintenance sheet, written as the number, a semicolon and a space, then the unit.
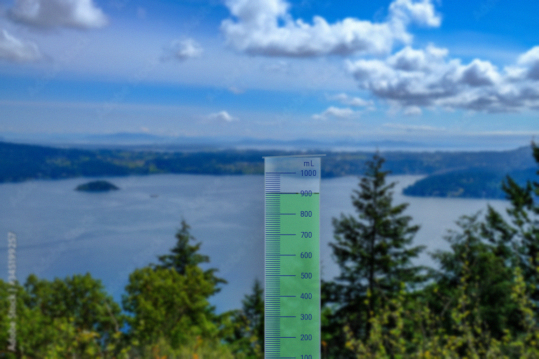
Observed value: 900; mL
